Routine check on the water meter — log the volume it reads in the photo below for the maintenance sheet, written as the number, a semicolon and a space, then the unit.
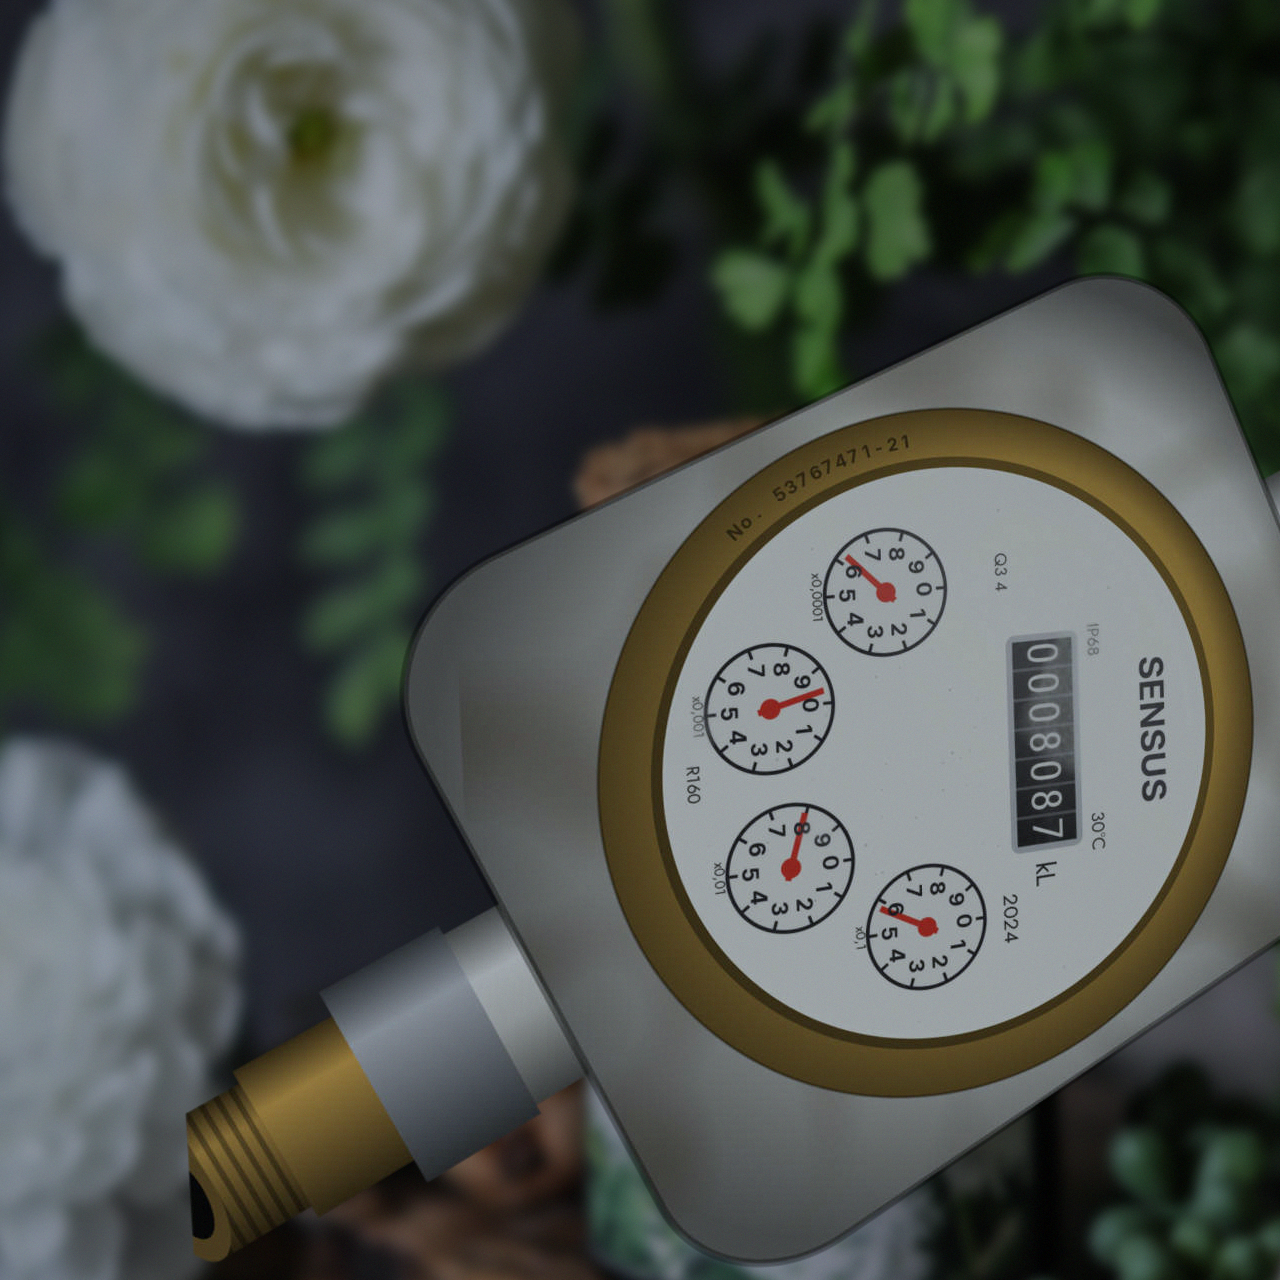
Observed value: 8087.5796; kL
